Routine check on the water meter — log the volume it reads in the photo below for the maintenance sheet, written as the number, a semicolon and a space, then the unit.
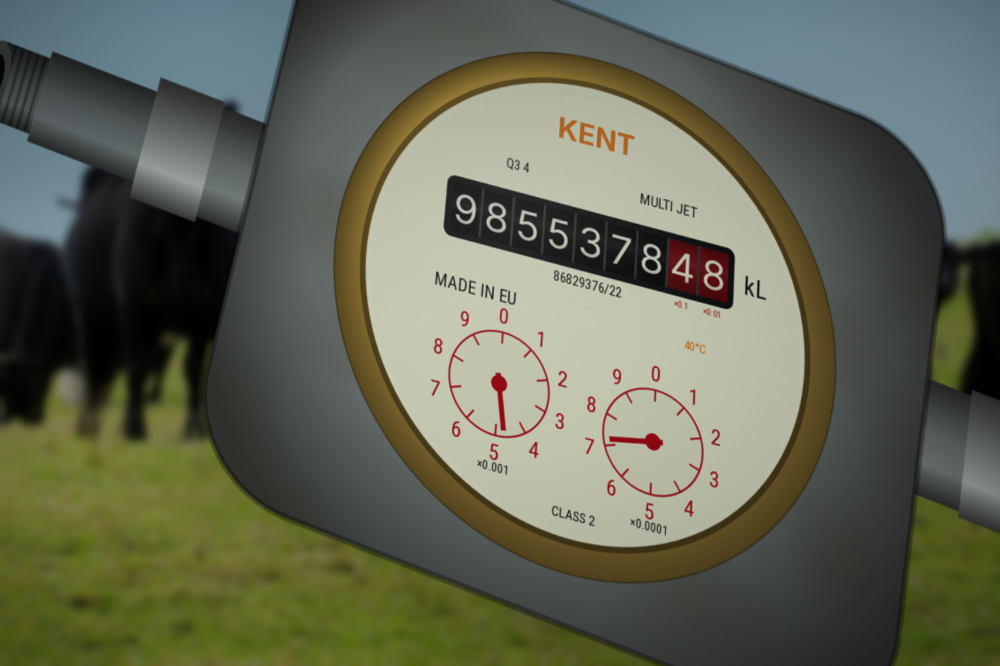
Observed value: 9855378.4847; kL
